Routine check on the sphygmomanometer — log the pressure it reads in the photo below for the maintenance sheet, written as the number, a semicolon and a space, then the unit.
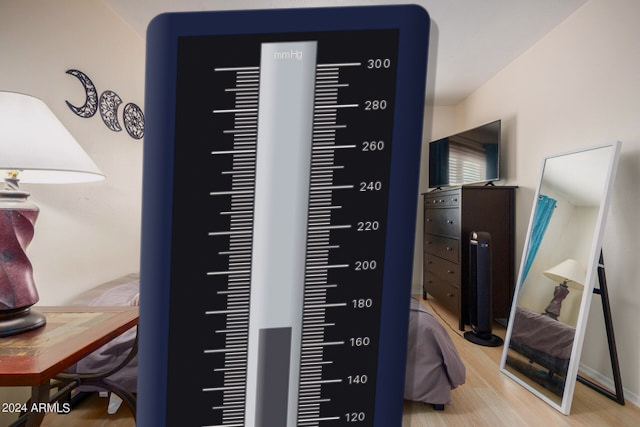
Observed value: 170; mmHg
